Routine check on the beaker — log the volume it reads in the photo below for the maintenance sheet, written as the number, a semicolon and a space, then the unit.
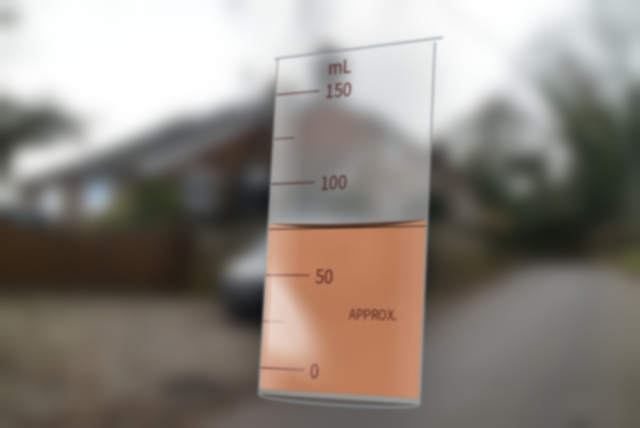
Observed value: 75; mL
